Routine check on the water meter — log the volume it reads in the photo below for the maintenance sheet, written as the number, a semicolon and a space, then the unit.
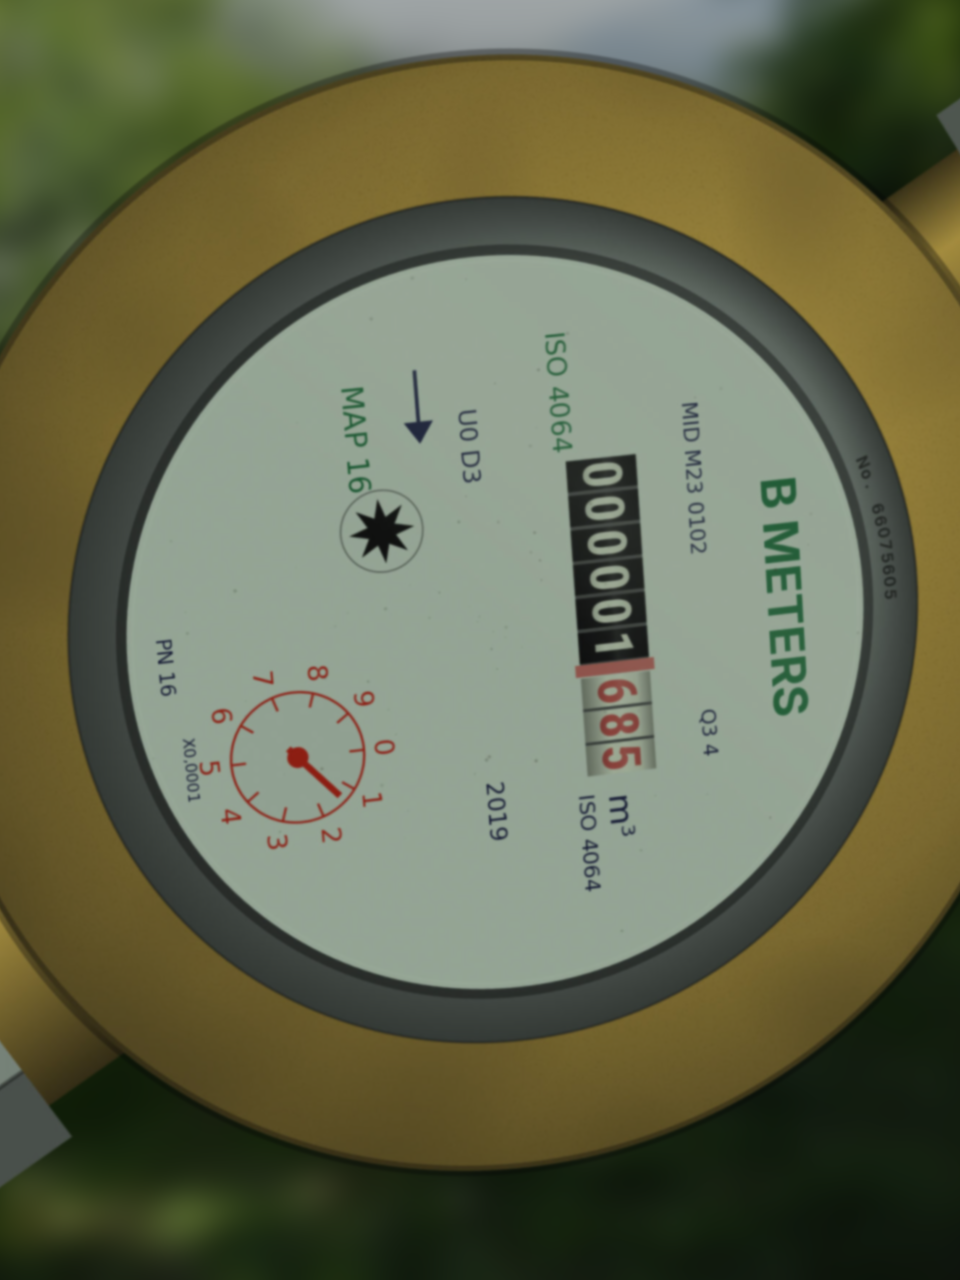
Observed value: 1.6851; m³
